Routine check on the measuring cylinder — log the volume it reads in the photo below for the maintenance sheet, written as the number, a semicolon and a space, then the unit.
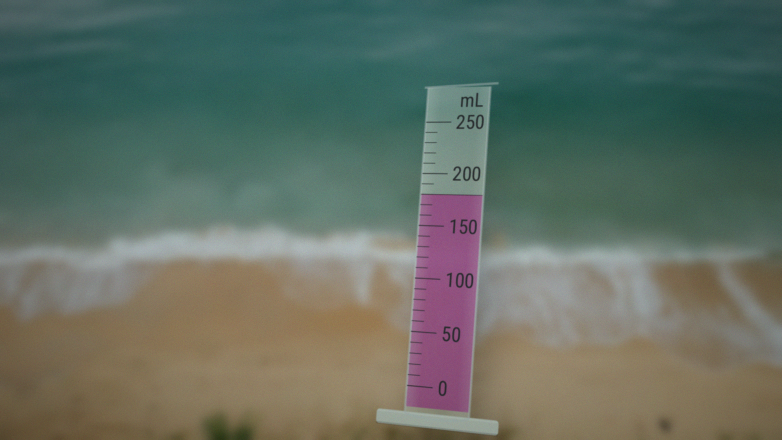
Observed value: 180; mL
